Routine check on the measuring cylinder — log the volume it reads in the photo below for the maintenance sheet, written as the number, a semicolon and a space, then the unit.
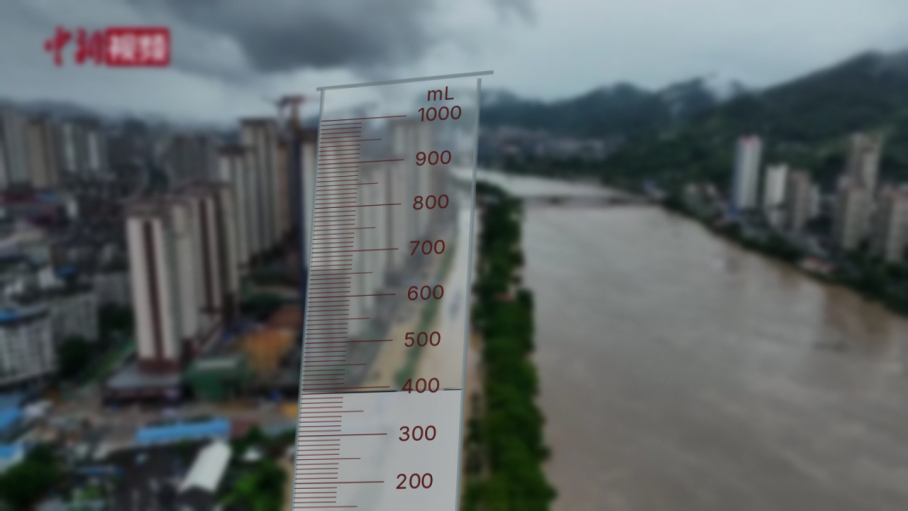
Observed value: 390; mL
